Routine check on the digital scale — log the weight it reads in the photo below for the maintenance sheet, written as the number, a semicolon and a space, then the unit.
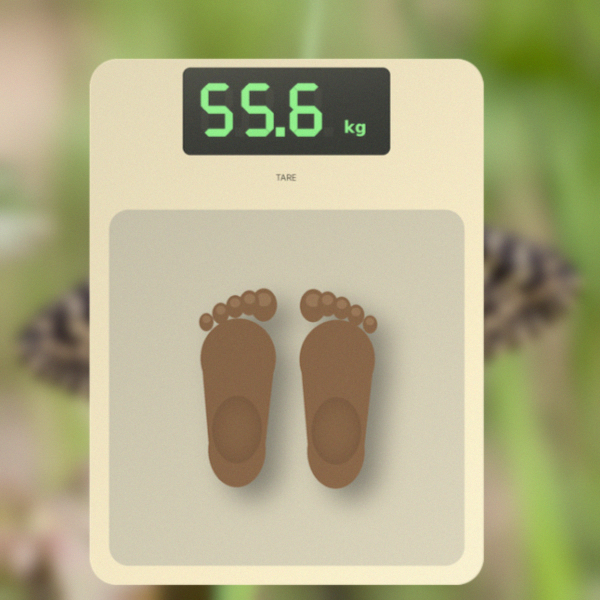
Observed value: 55.6; kg
